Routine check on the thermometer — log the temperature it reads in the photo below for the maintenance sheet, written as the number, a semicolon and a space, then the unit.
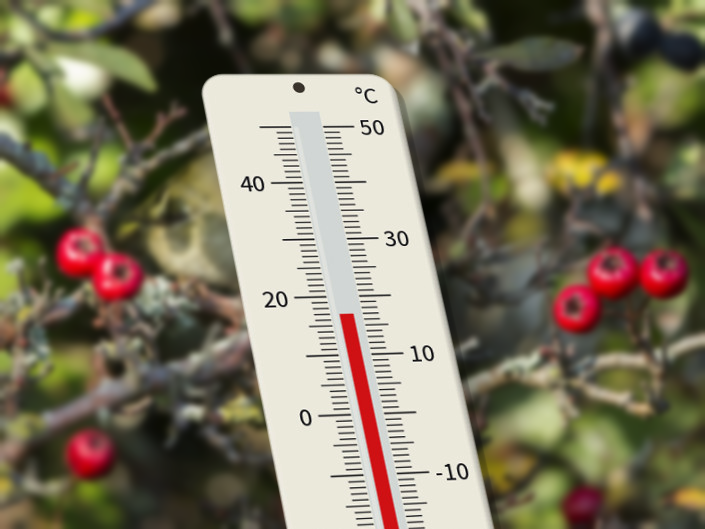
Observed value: 17; °C
